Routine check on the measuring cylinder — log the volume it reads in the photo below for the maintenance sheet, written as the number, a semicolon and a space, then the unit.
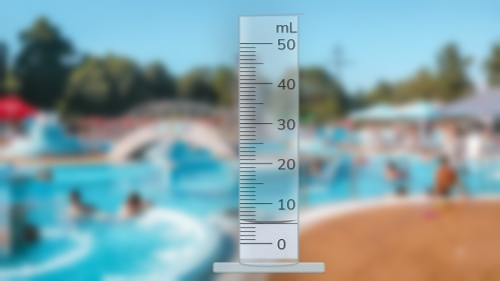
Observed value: 5; mL
